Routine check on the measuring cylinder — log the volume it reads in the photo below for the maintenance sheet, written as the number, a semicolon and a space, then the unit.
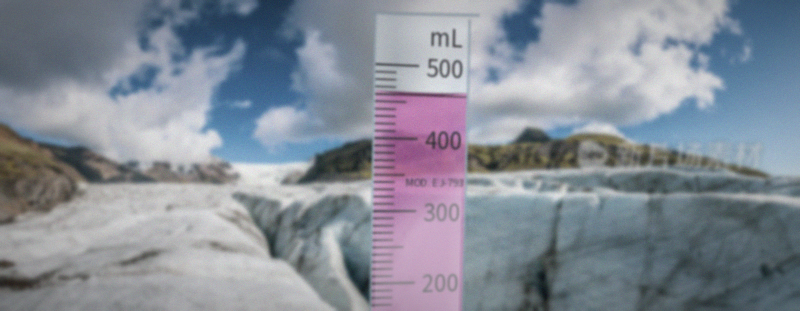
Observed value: 460; mL
